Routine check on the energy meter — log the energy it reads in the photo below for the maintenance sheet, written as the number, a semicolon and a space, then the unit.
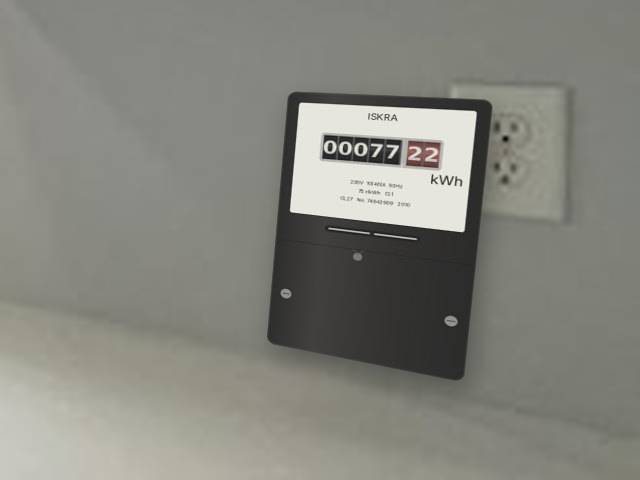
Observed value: 77.22; kWh
